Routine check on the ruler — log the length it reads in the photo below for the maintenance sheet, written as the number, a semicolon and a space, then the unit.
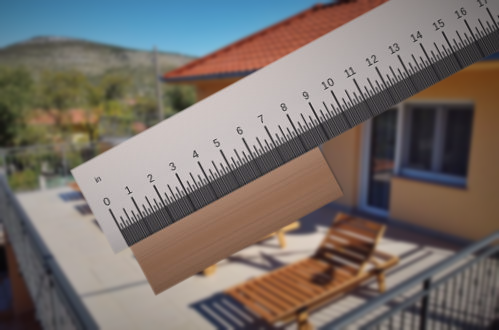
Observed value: 8.5; in
